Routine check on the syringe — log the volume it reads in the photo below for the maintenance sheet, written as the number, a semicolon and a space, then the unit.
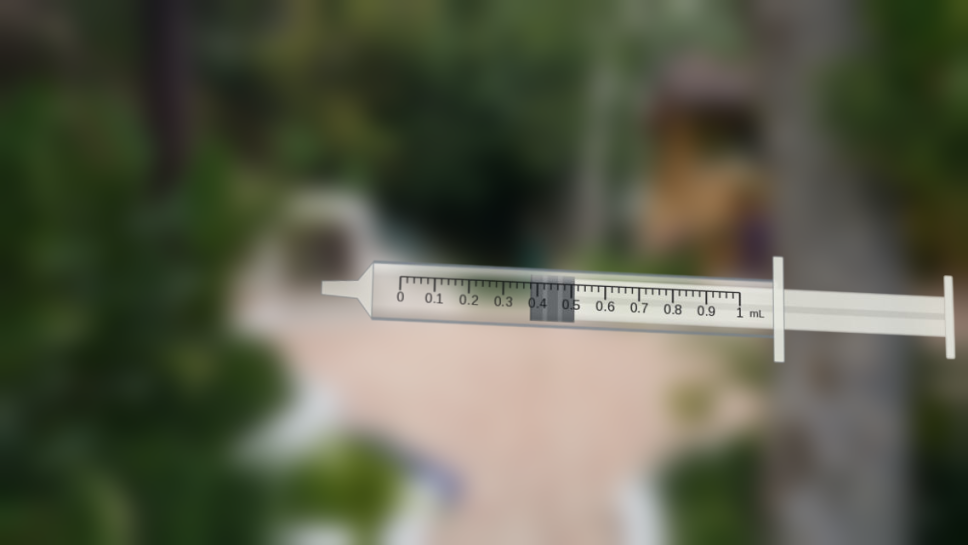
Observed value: 0.38; mL
